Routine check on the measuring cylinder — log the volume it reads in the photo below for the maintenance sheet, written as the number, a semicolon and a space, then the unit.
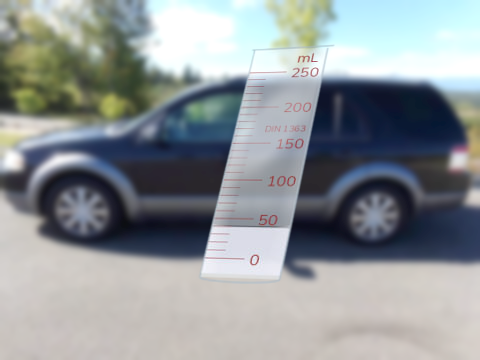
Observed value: 40; mL
